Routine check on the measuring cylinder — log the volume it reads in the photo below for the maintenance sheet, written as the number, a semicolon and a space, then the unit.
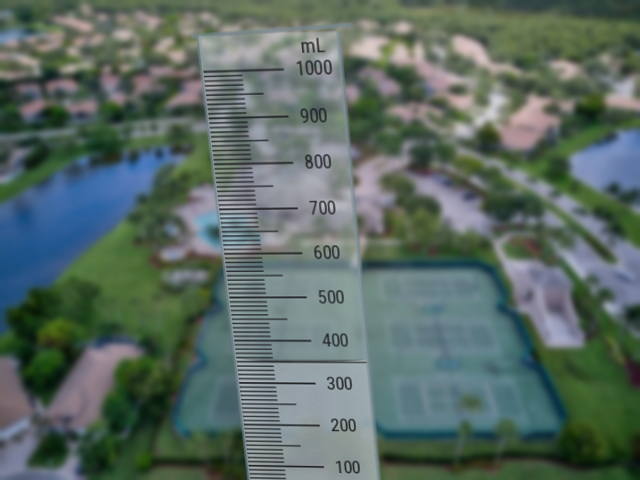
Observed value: 350; mL
